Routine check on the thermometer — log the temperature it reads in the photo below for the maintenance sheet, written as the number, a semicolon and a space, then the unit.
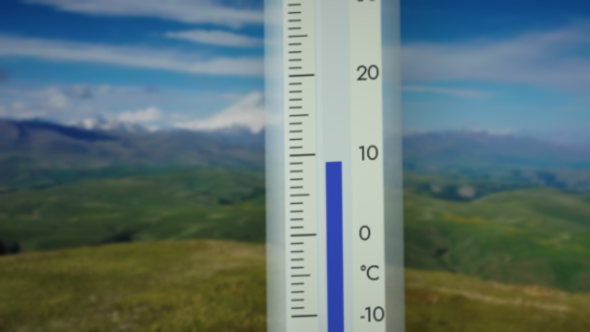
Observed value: 9; °C
